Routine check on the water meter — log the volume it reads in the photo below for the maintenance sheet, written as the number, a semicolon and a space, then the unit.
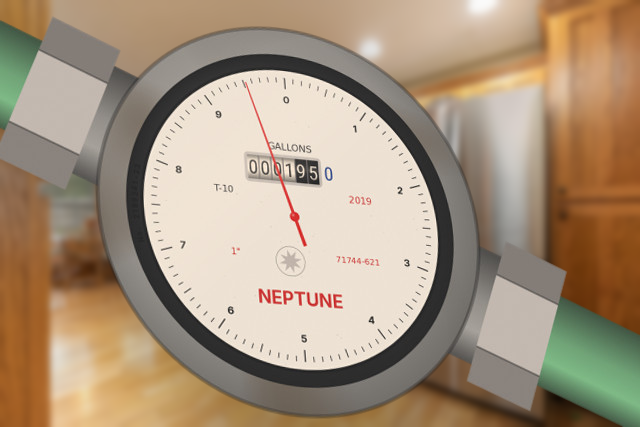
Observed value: 1949.5; gal
